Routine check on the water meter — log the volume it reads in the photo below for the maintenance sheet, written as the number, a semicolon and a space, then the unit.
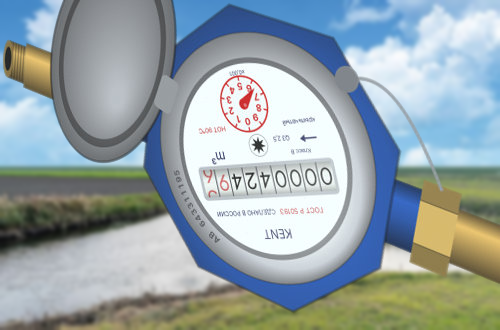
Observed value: 424.956; m³
